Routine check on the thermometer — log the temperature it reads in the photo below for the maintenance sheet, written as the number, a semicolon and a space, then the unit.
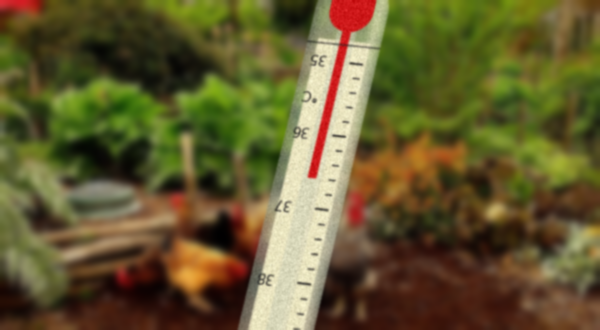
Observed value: 36.6; °C
